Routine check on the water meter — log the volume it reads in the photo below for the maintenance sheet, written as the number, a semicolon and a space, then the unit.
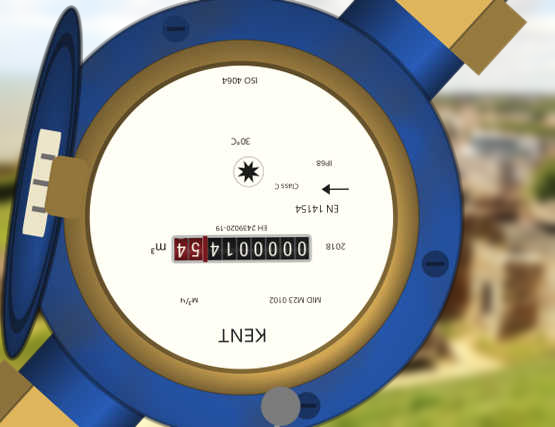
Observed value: 14.54; m³
